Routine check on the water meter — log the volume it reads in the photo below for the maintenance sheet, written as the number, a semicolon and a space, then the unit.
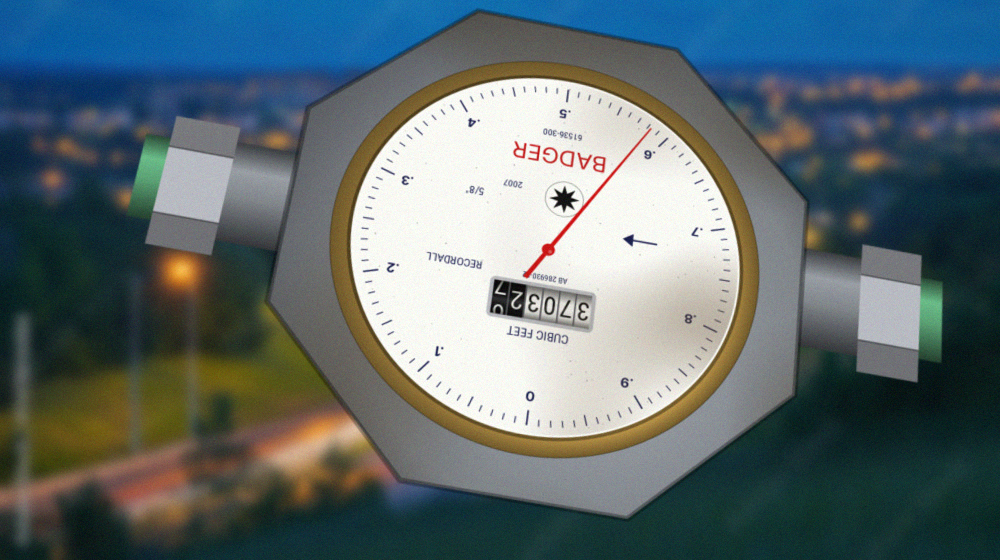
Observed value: 370326.58; ft³
